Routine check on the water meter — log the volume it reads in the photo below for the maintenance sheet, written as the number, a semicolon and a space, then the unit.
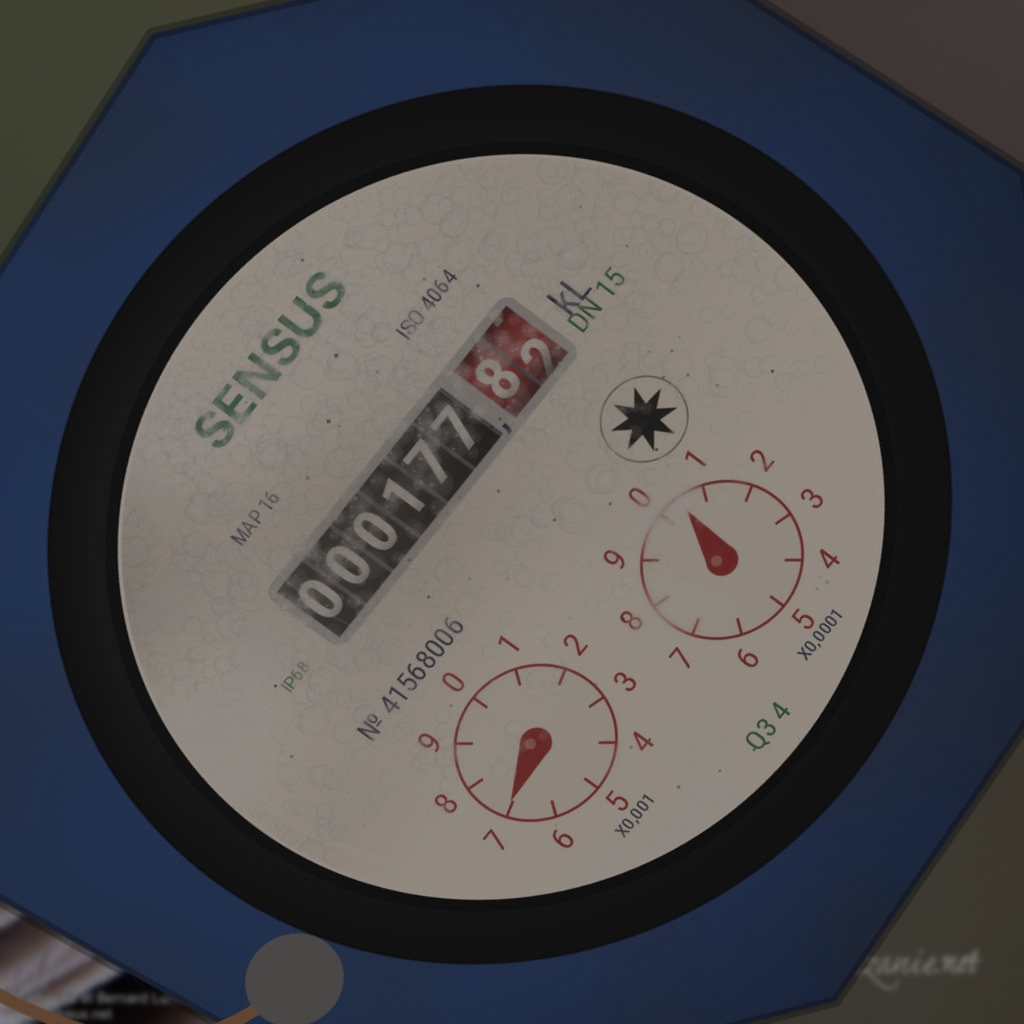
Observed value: 177.8170; kL
